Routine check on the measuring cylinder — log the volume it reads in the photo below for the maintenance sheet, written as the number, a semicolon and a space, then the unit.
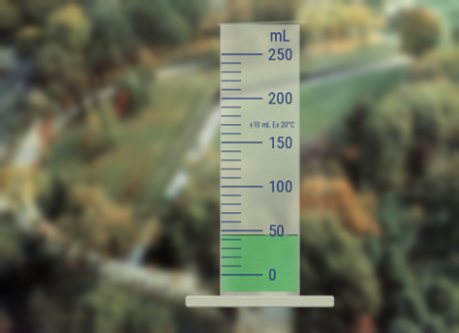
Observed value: 45; mL
